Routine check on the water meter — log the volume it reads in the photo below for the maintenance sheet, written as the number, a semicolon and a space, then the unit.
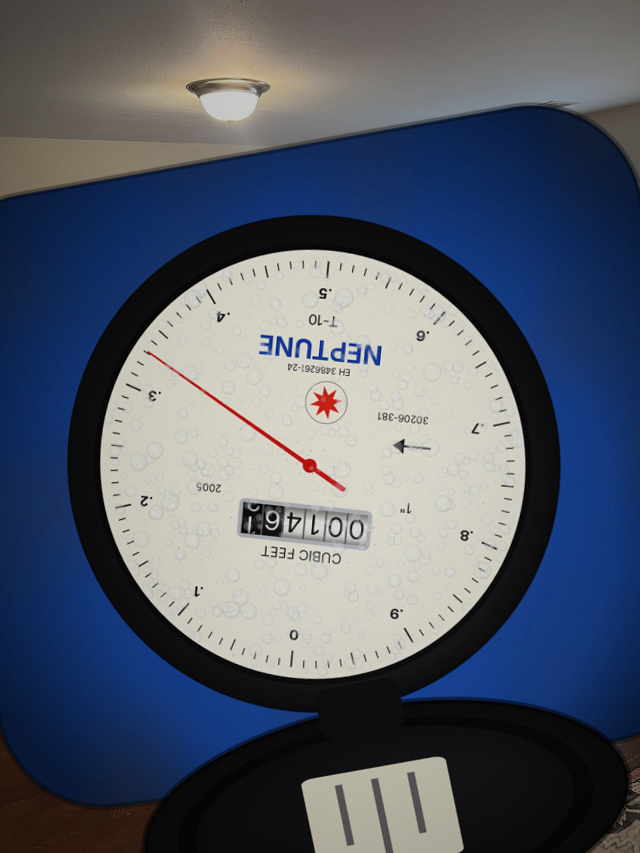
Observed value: 1461.33; ft³
